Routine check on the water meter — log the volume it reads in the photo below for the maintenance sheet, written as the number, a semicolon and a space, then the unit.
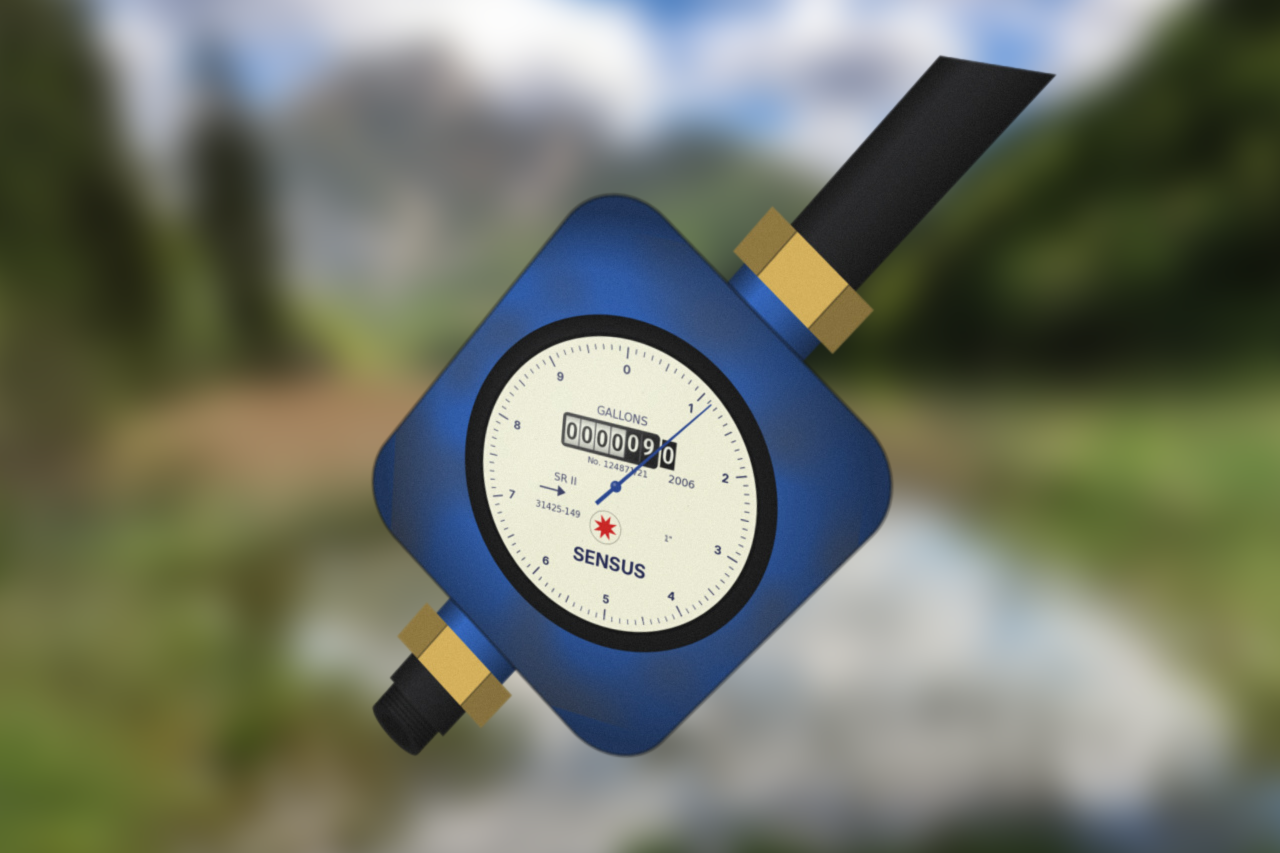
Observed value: 91.1; gal
